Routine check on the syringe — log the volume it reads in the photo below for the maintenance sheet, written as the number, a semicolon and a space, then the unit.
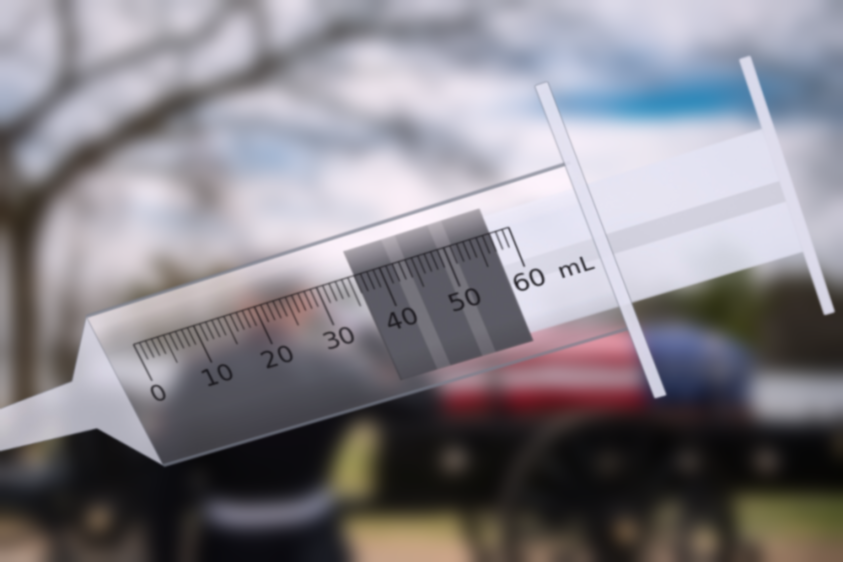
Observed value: 36; mL
